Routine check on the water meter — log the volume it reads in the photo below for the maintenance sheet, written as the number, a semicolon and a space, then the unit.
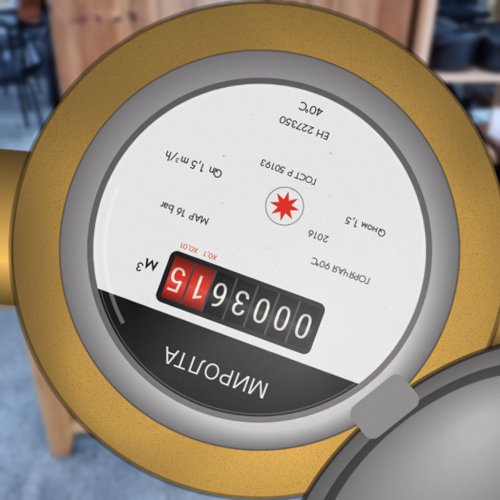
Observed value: 36.15; m³
